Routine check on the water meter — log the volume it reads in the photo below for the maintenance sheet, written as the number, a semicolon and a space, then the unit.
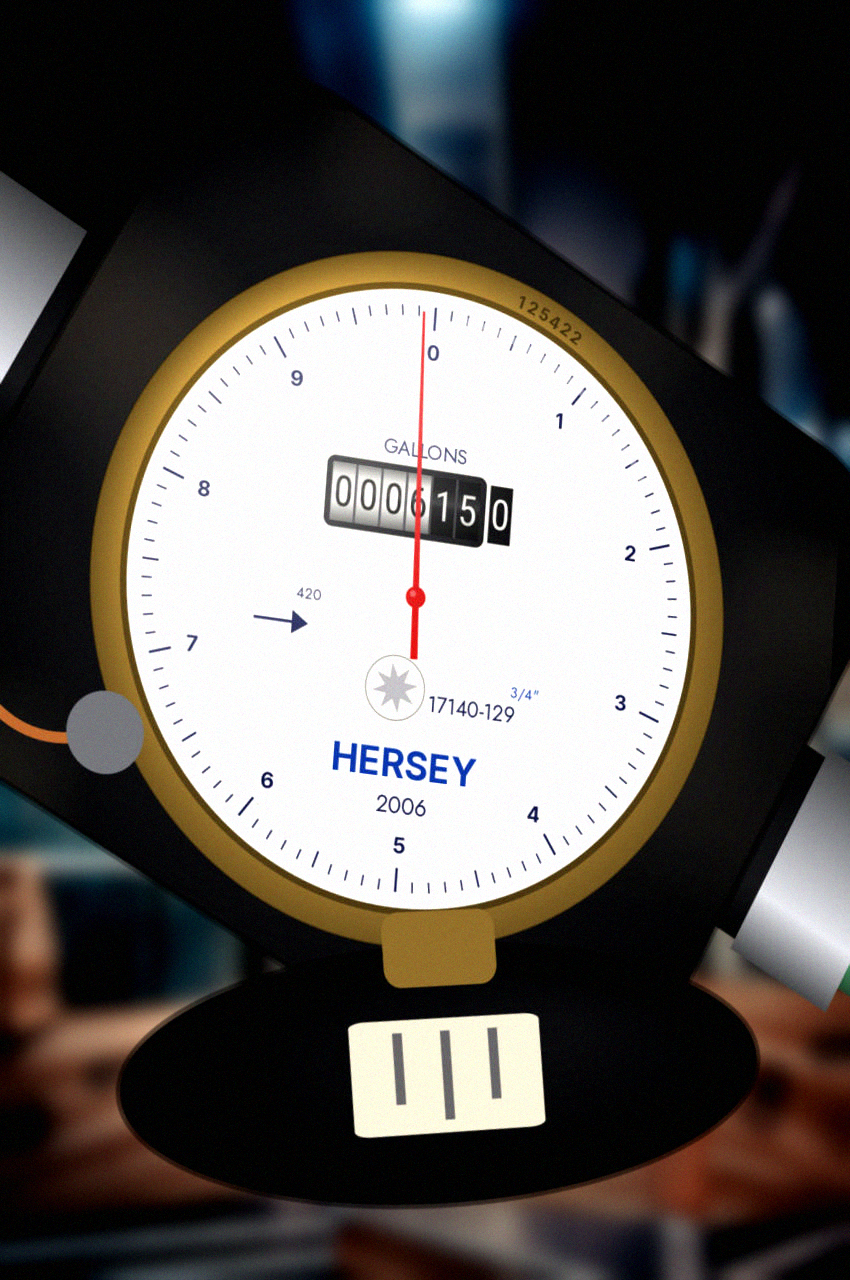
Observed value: 6149.9; gal
